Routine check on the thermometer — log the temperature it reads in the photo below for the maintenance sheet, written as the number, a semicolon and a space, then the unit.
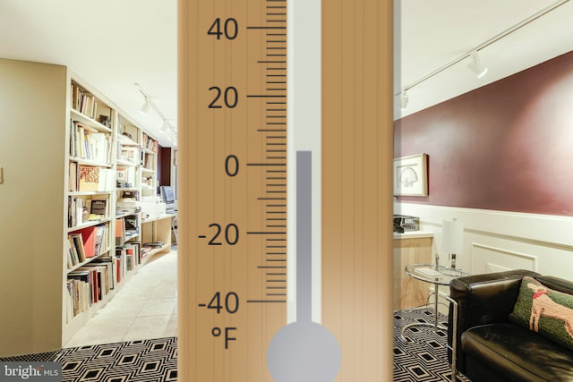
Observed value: 4; °F
